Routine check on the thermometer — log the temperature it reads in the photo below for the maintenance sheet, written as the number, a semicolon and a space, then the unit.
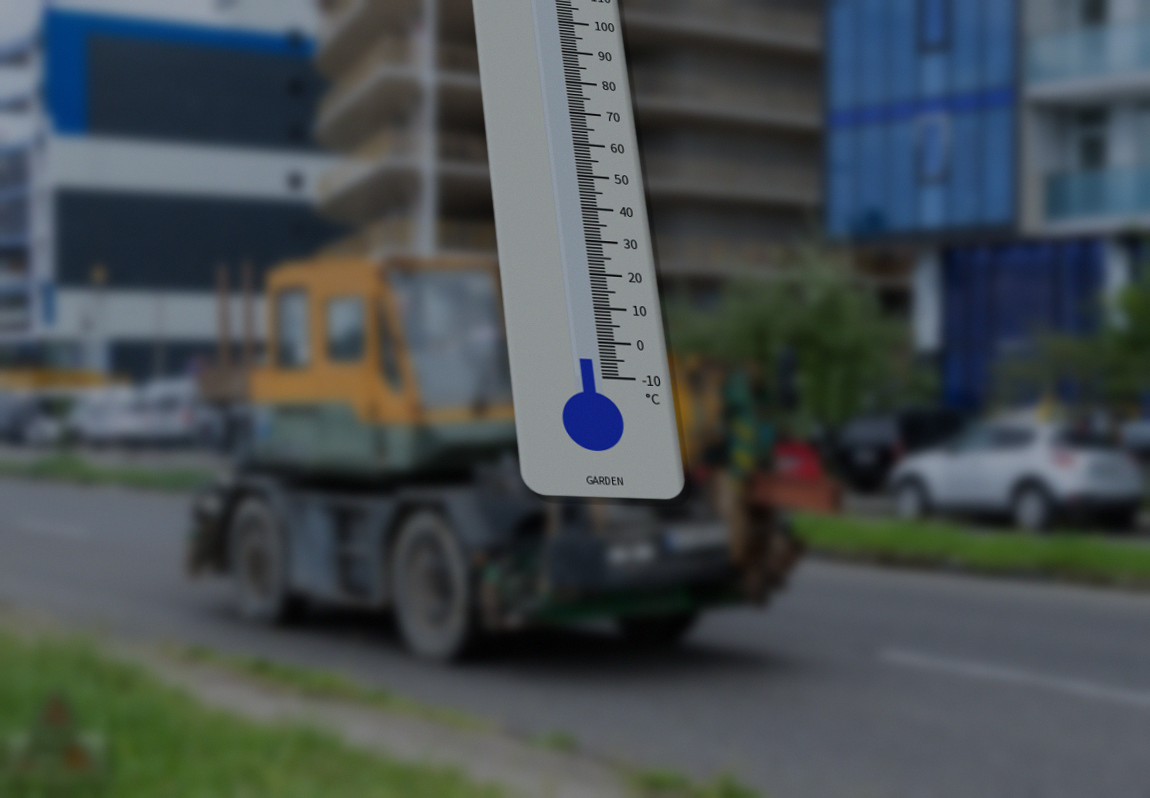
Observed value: -5; °C
